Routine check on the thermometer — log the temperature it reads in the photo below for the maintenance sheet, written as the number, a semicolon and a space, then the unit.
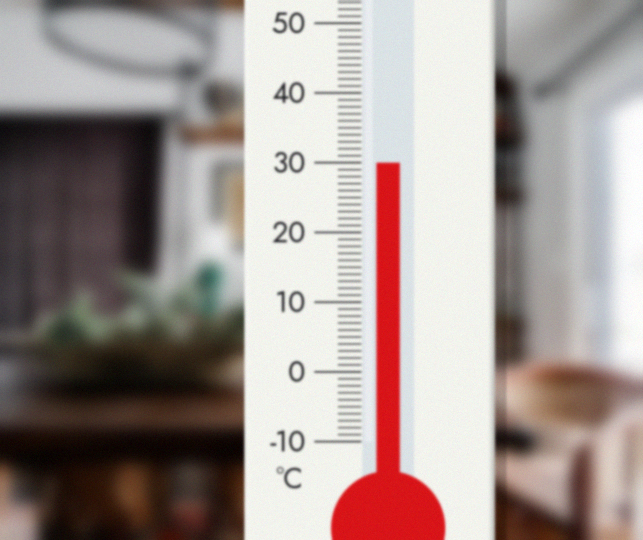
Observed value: 30; °C
